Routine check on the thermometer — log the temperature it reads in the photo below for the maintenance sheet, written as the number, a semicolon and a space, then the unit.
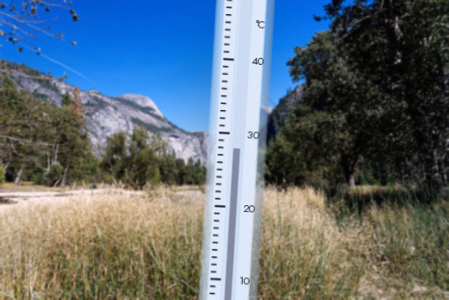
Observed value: 28; °C
